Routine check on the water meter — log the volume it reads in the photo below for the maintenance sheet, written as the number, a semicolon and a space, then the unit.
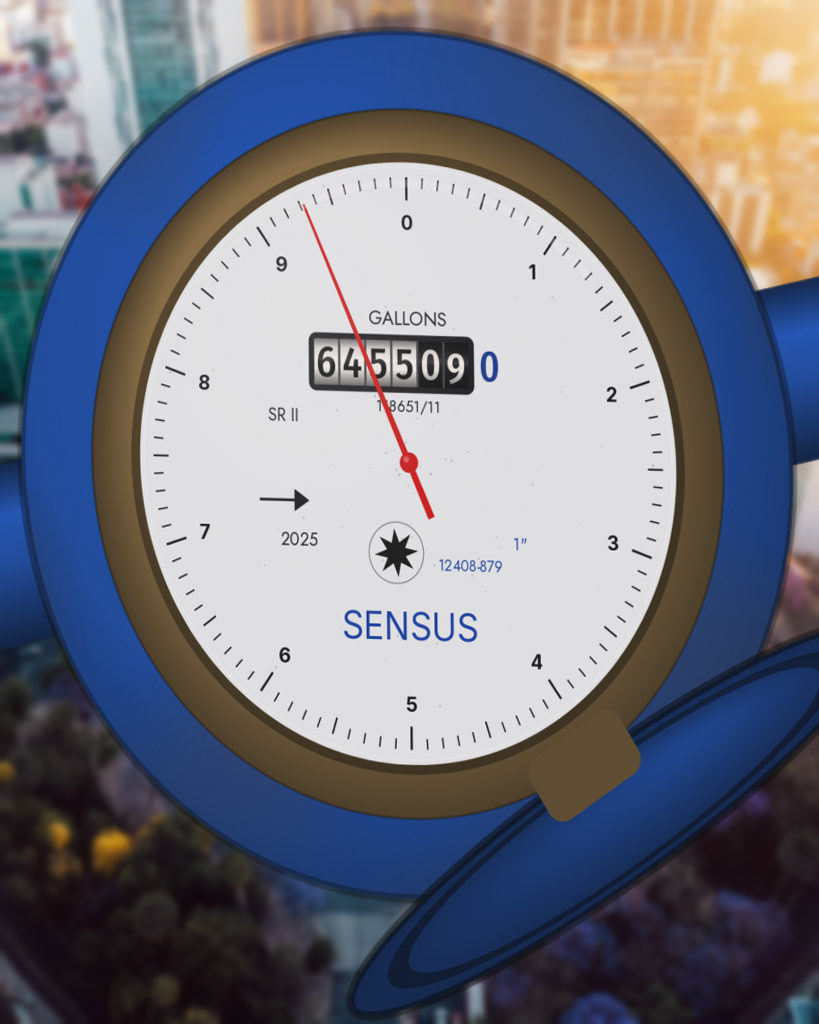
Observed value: 6455089.3; gal
